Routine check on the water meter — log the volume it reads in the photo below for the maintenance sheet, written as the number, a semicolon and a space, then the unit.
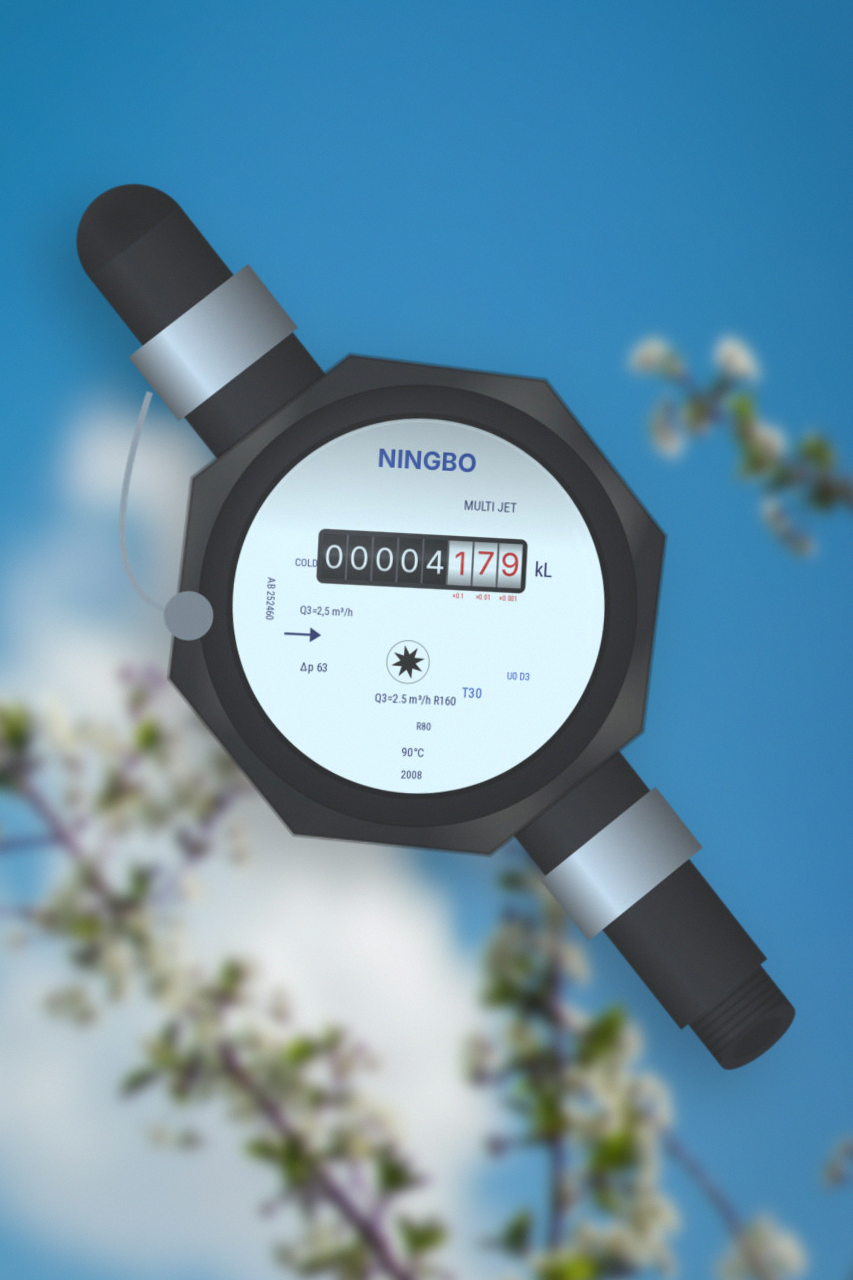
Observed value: 4.179; kL
